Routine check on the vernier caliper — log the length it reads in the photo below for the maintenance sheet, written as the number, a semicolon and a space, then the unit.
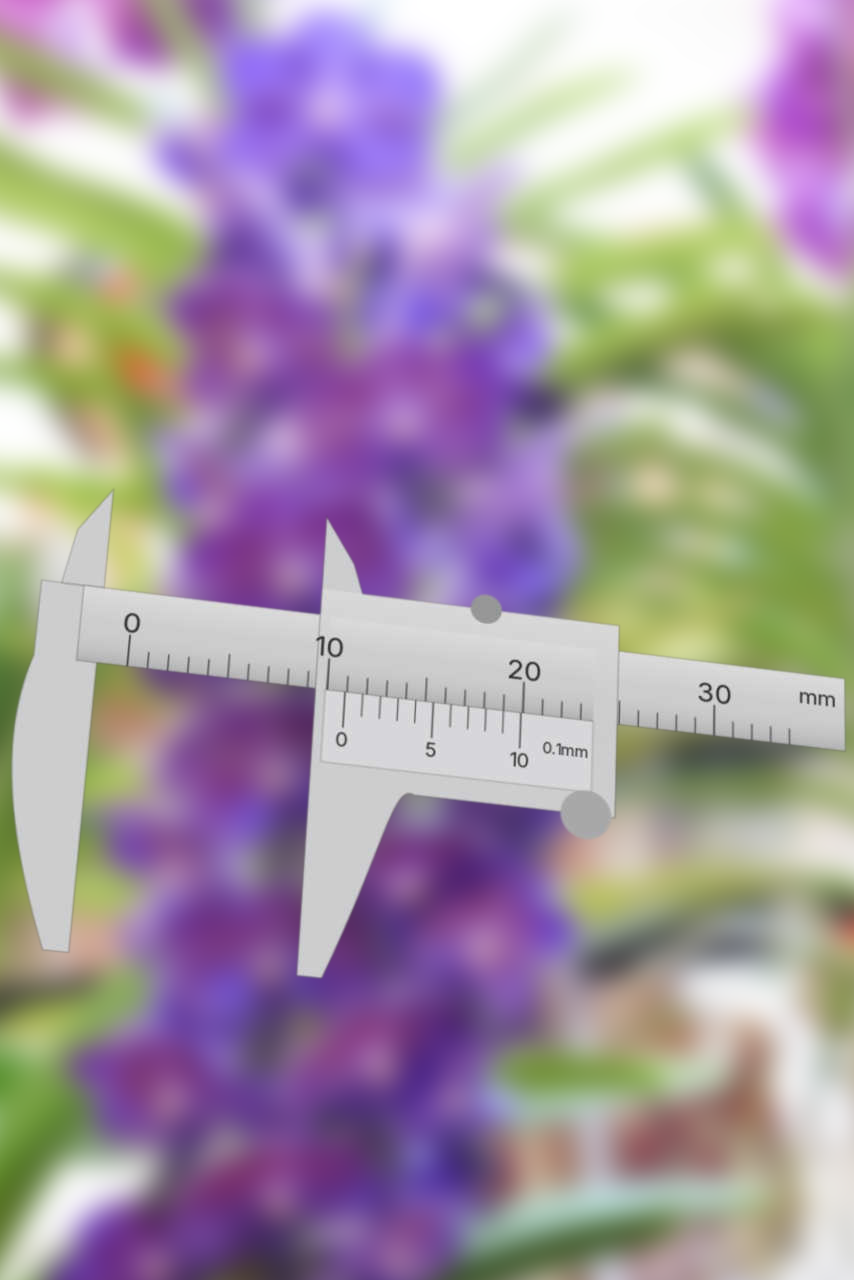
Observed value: 10.9; mm
